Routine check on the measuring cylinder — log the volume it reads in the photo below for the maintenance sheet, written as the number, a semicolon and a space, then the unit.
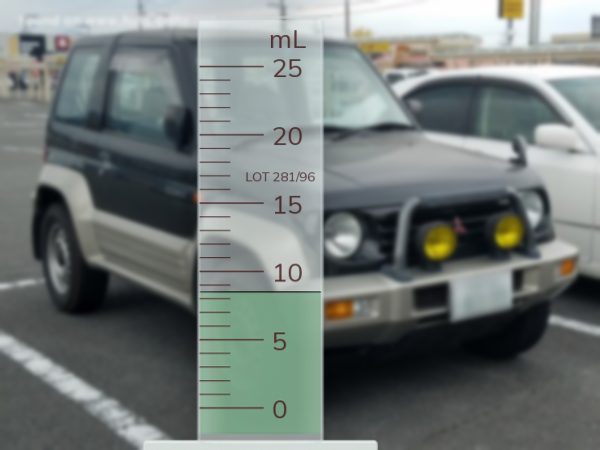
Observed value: 8.5; mL
